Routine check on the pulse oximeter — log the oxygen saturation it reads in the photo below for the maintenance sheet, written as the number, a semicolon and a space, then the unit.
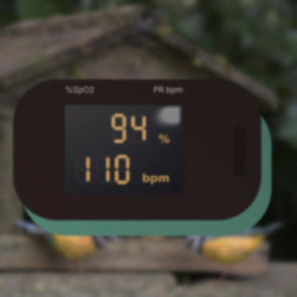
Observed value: 94; %
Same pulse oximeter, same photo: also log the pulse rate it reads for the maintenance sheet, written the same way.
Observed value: 110; bpm
